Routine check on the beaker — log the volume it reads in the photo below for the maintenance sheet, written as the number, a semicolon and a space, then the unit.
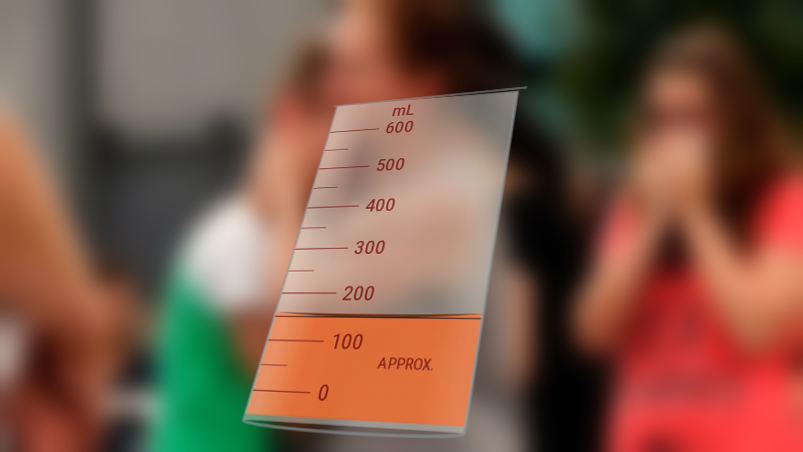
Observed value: 150; mL
